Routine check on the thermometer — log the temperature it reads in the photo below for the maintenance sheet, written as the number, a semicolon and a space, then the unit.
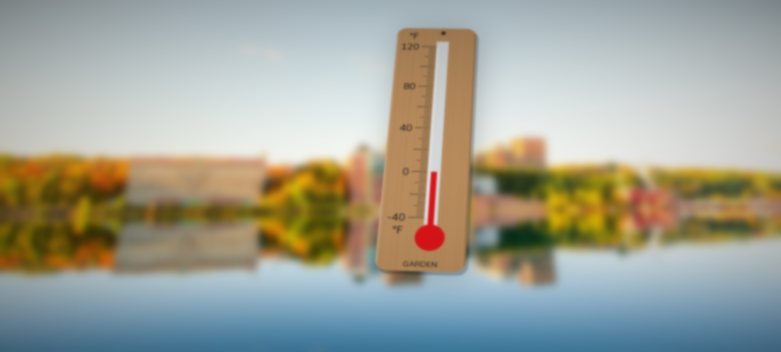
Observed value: 0; °F
